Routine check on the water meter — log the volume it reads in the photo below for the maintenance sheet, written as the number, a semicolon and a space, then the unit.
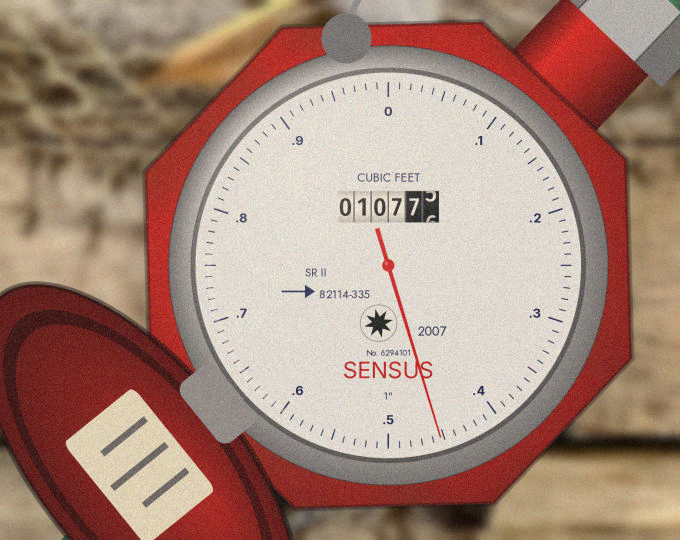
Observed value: 10775.45; ft³
